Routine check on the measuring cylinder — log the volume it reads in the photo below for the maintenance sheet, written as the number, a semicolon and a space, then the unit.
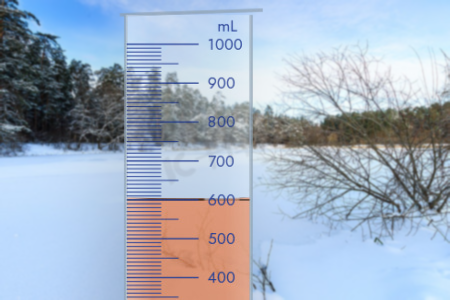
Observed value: 600; mL
